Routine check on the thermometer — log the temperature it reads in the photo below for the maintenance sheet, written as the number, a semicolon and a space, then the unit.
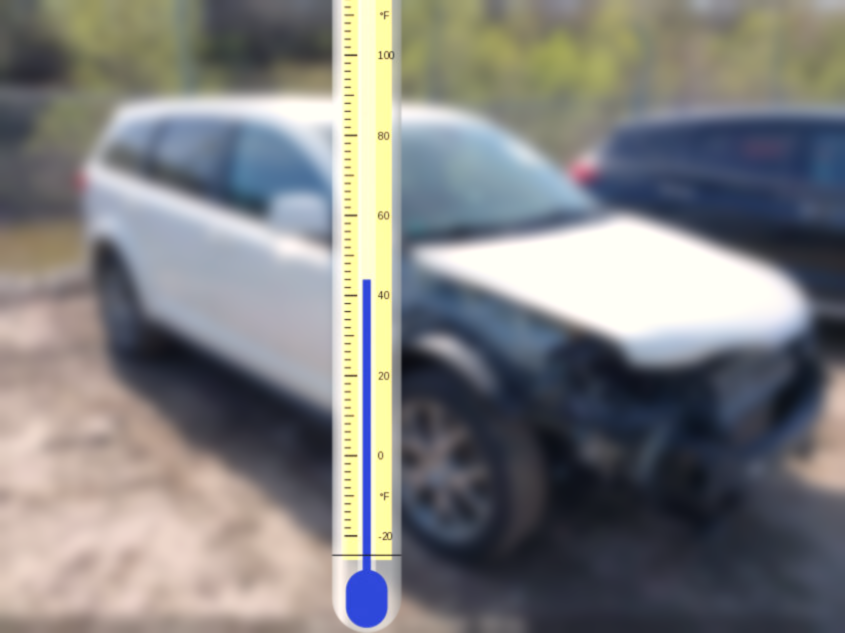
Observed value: 44; °F
